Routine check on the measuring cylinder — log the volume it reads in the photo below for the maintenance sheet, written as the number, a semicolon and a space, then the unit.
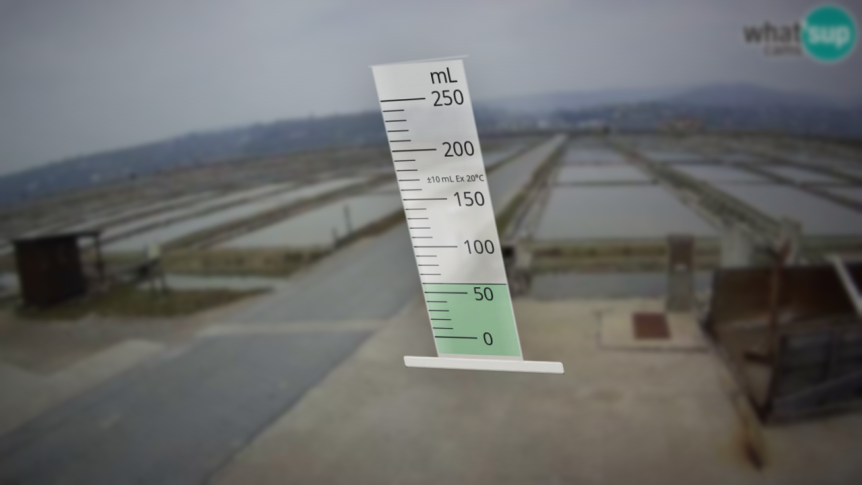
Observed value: 60; mL
